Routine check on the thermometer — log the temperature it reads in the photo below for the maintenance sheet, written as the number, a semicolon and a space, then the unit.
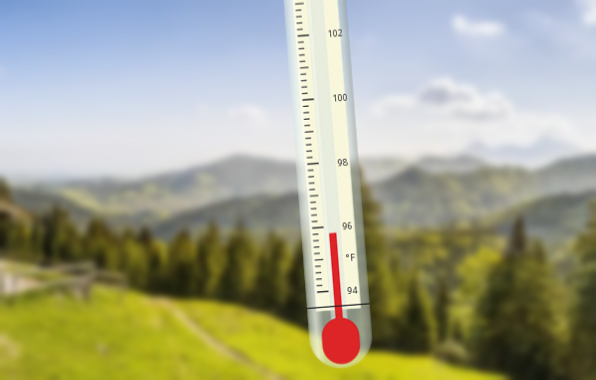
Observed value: 95.8; °F
